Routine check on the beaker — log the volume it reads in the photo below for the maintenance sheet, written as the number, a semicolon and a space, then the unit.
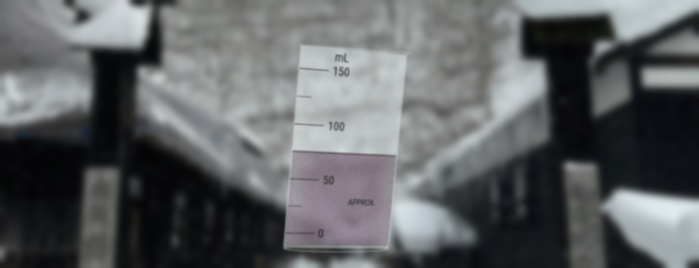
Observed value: 75; mL
